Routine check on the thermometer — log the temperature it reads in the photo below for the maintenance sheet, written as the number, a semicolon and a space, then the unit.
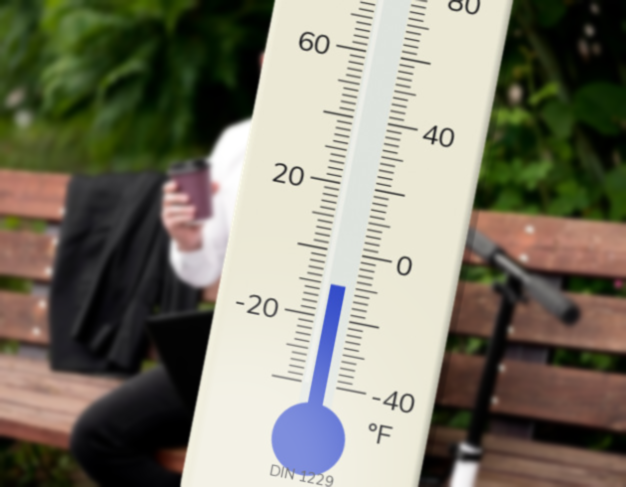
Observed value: -10; °F
